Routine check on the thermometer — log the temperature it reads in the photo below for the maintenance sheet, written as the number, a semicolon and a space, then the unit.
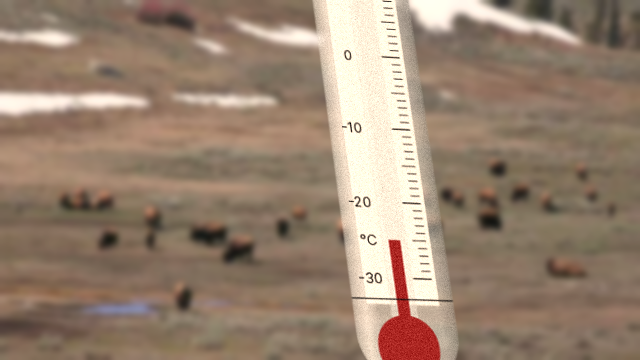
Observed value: -25; °C
